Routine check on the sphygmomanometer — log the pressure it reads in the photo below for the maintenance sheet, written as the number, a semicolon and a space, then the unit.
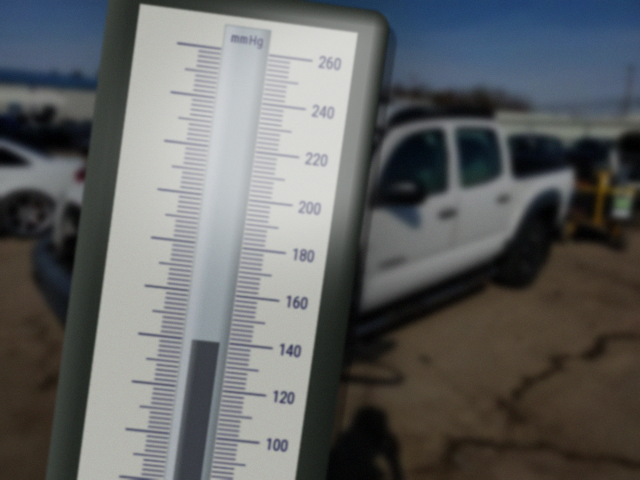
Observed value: 140; mmHg
